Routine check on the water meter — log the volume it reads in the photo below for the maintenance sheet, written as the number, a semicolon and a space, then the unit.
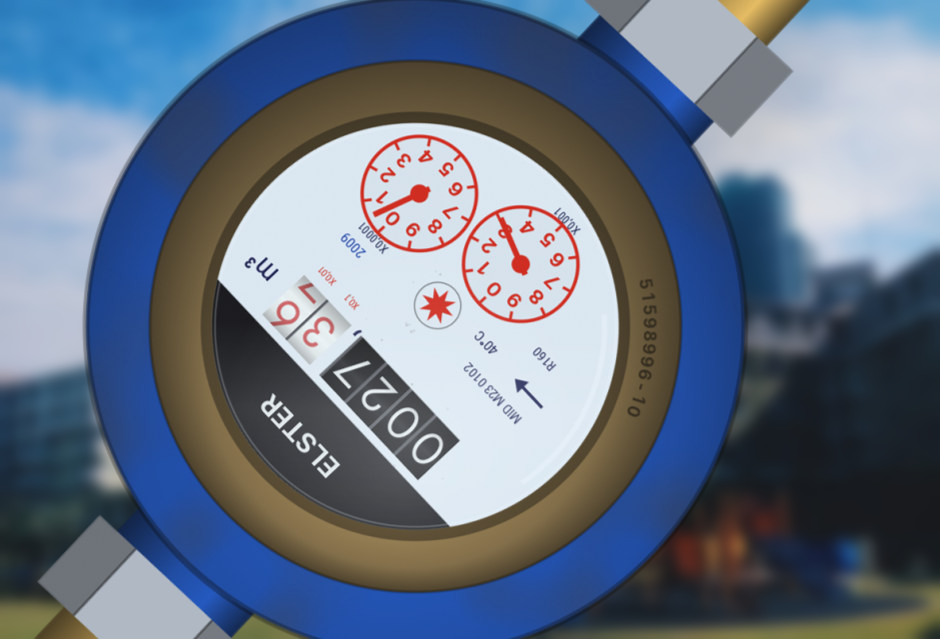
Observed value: 27.3630; m³
